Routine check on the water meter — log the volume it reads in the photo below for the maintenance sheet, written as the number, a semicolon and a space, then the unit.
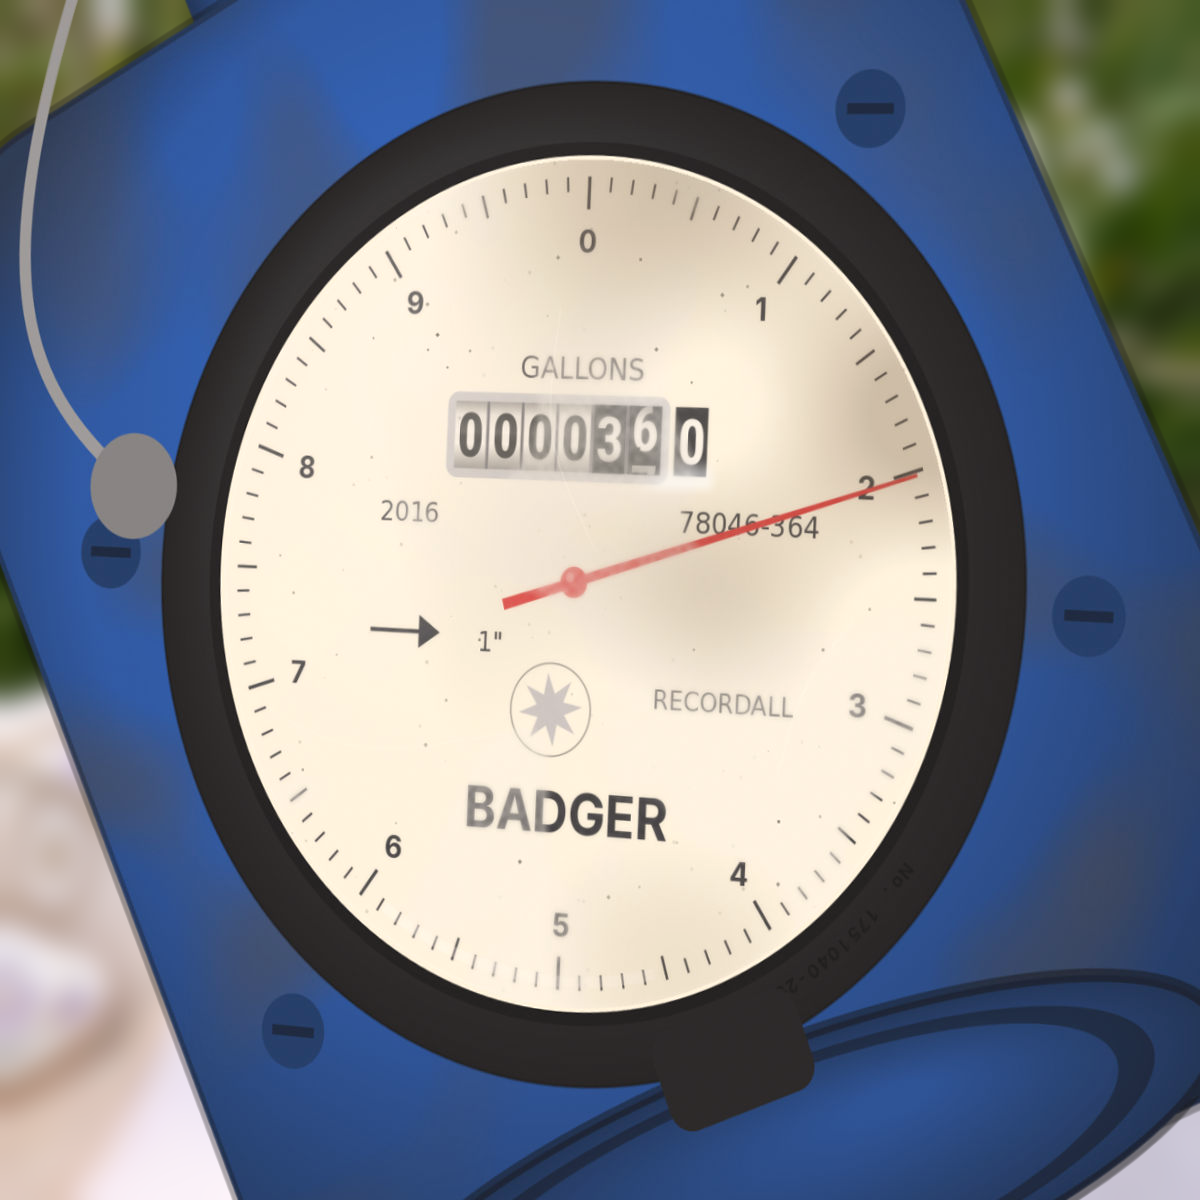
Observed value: 362.0; gal
